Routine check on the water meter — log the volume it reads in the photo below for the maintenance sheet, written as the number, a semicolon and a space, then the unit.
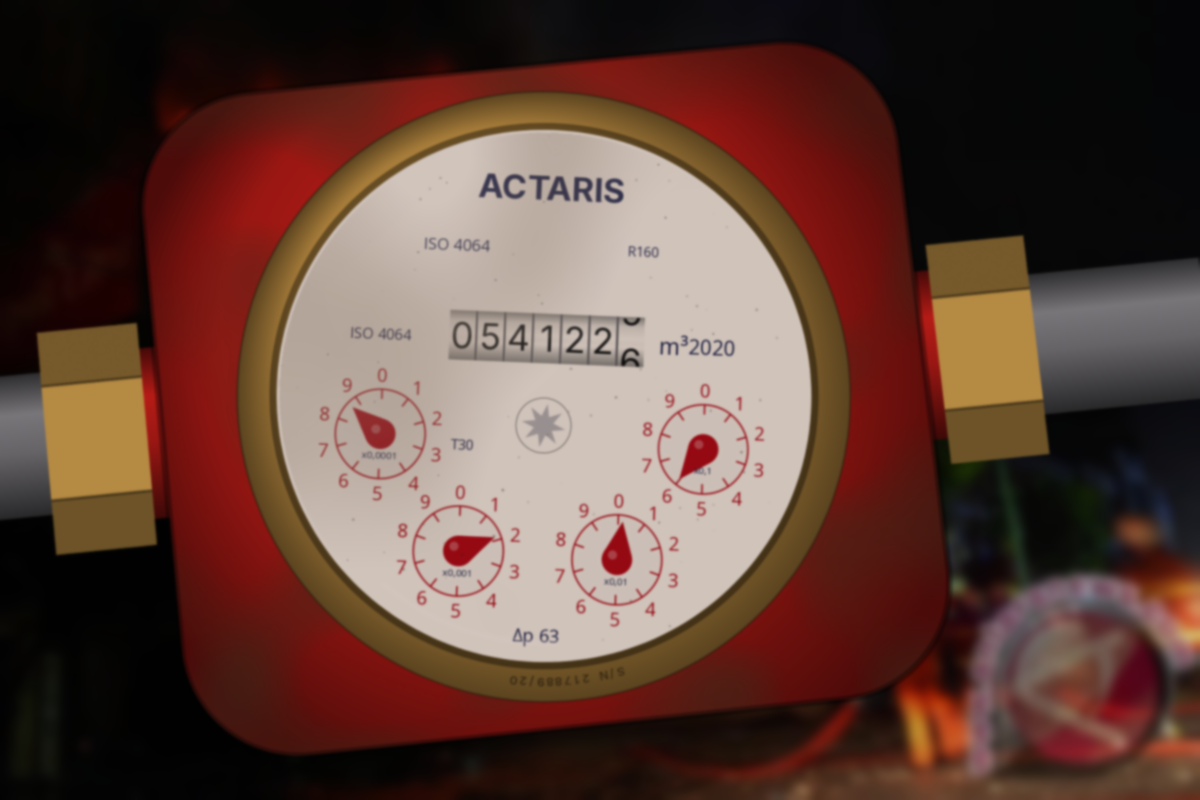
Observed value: 541225.6018; m³
